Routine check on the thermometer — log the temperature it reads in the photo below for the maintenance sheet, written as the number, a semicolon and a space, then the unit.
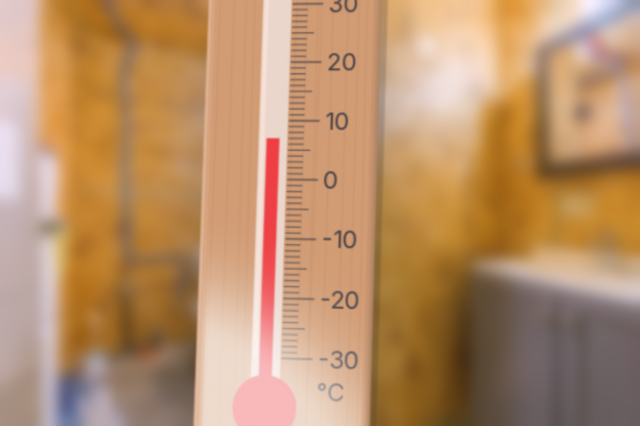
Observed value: 7; °C
